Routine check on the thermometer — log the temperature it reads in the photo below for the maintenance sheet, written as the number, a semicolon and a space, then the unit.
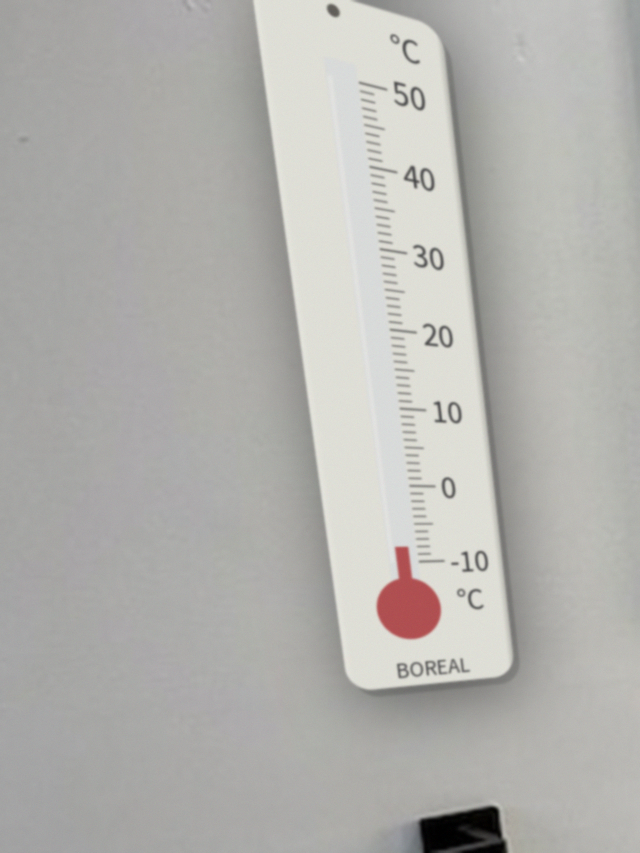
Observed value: -8; °C
